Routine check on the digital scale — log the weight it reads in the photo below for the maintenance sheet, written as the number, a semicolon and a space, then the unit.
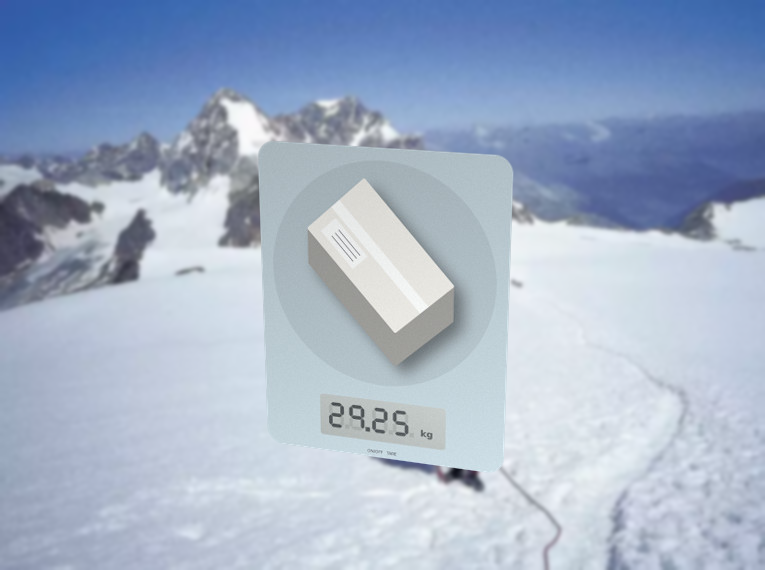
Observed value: 29.25; kg
